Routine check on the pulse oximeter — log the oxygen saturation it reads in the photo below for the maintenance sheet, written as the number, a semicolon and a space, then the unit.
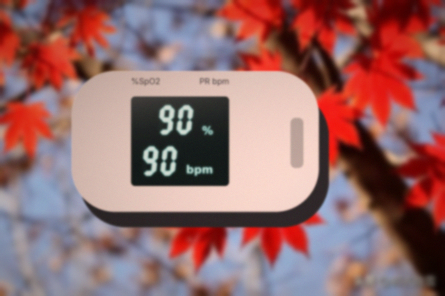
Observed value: 90; %
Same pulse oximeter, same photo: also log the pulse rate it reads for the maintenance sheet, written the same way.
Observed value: 90; bpm
